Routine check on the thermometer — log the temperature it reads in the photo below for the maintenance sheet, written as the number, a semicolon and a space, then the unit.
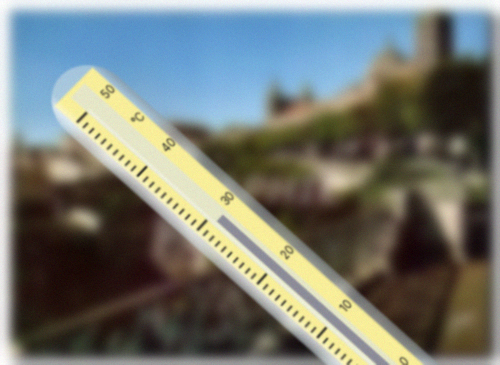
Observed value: 29; °C
